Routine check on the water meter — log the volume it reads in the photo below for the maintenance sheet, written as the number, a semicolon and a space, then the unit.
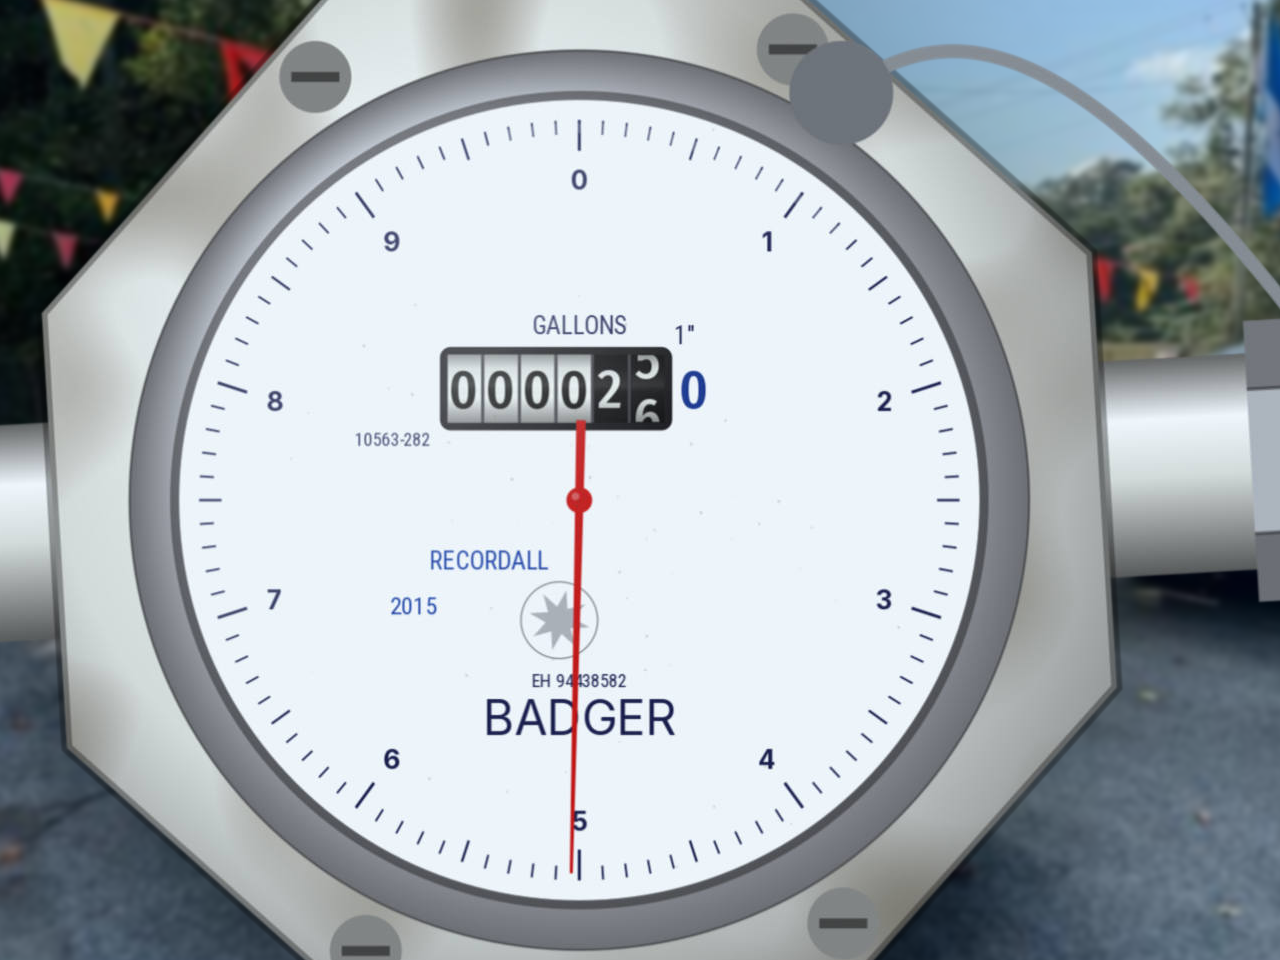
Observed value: 255.0; gal
